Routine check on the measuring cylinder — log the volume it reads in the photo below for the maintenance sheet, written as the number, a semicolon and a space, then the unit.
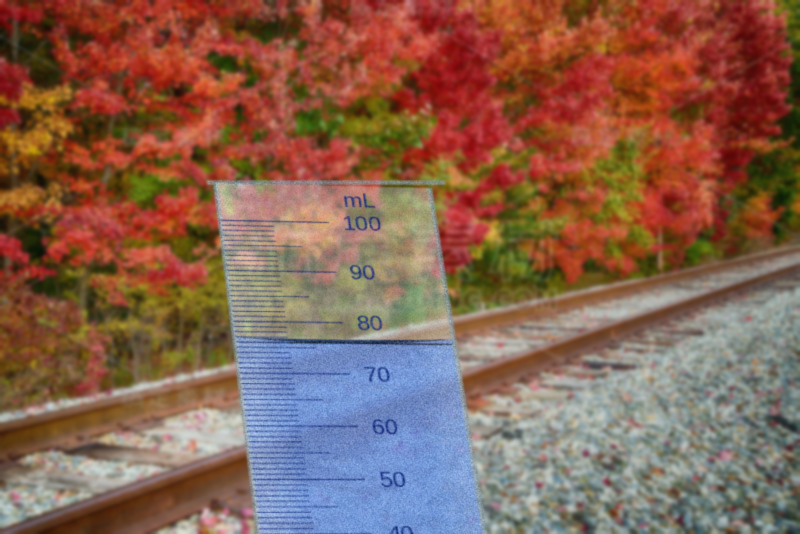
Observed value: 76; mL
